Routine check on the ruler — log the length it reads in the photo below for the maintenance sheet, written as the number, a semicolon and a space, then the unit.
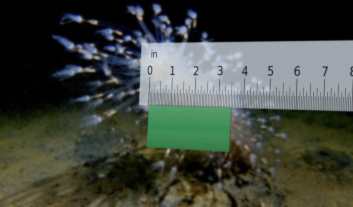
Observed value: 3.5; in
